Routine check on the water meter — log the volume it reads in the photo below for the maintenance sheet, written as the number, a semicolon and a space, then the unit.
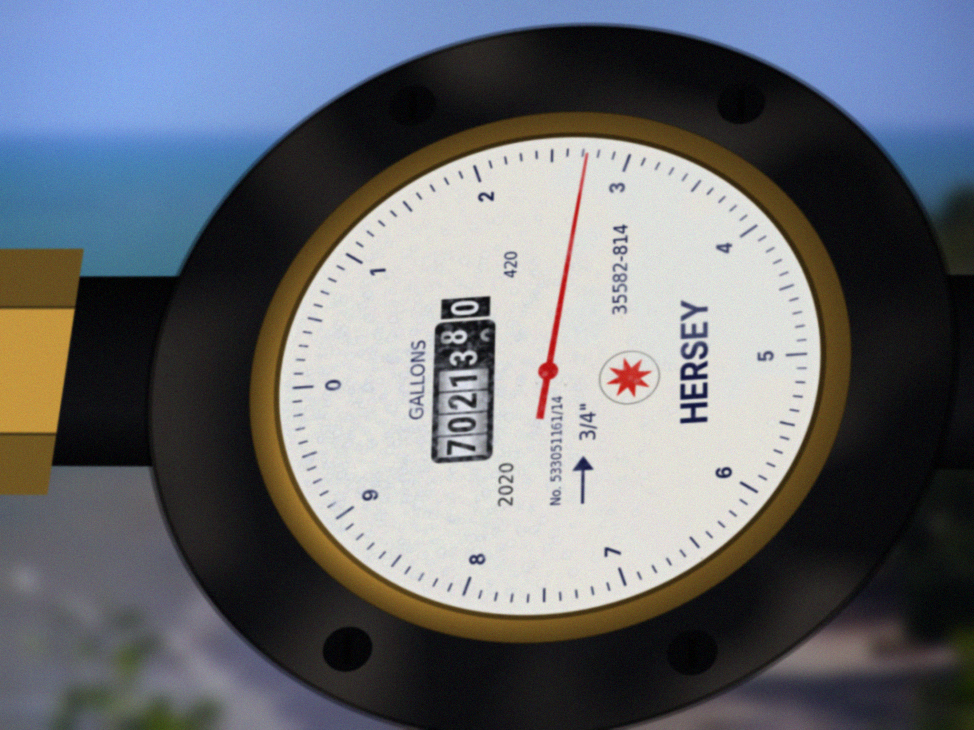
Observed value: 7021382.7; gal
